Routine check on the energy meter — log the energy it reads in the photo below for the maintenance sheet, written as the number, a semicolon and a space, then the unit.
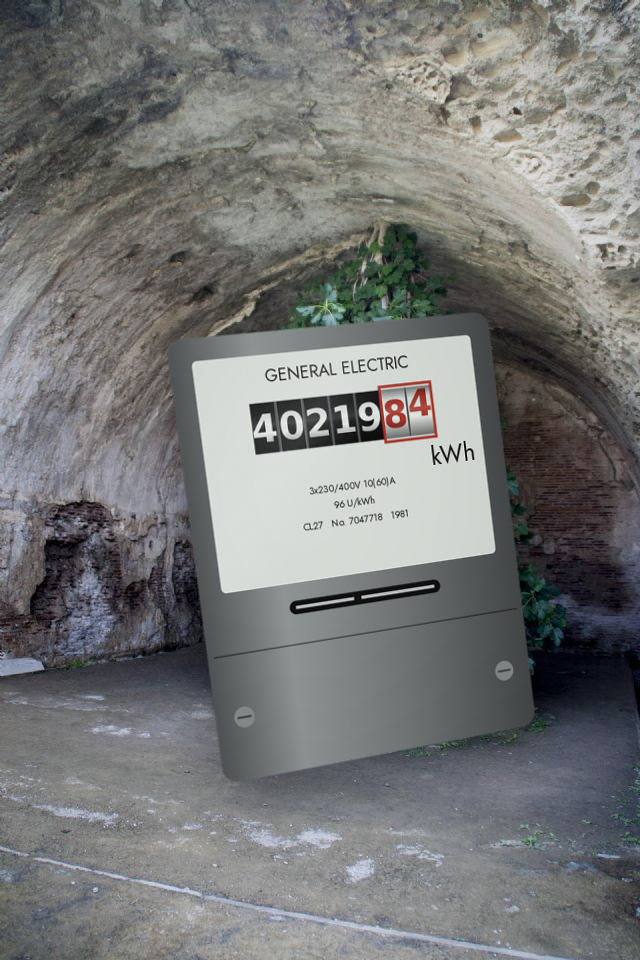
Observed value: 40219.84; kWh
